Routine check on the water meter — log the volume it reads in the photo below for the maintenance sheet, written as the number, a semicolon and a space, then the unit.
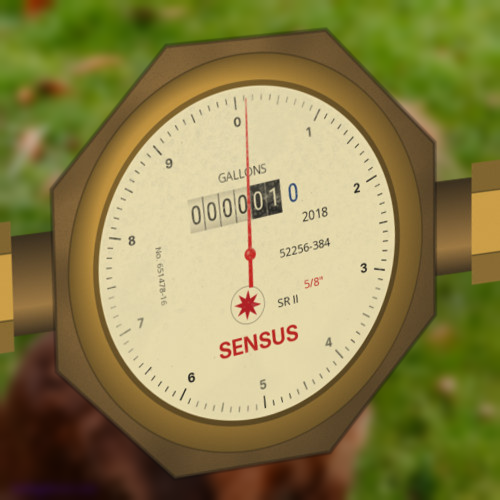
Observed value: 10.1; gal
